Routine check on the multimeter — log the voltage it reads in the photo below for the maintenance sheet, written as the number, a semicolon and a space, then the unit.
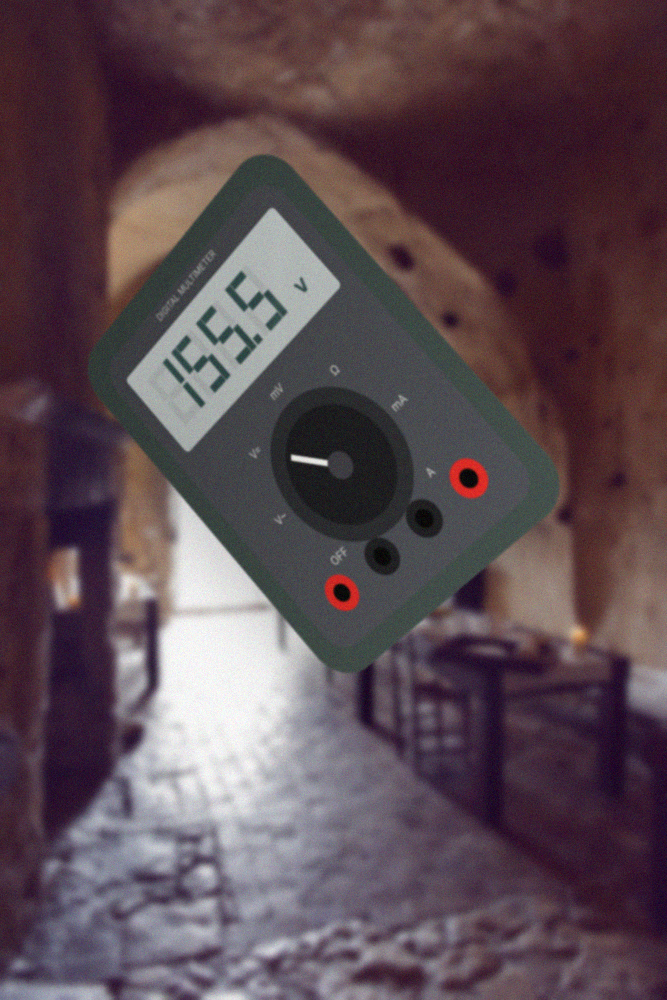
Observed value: 155.5; V
